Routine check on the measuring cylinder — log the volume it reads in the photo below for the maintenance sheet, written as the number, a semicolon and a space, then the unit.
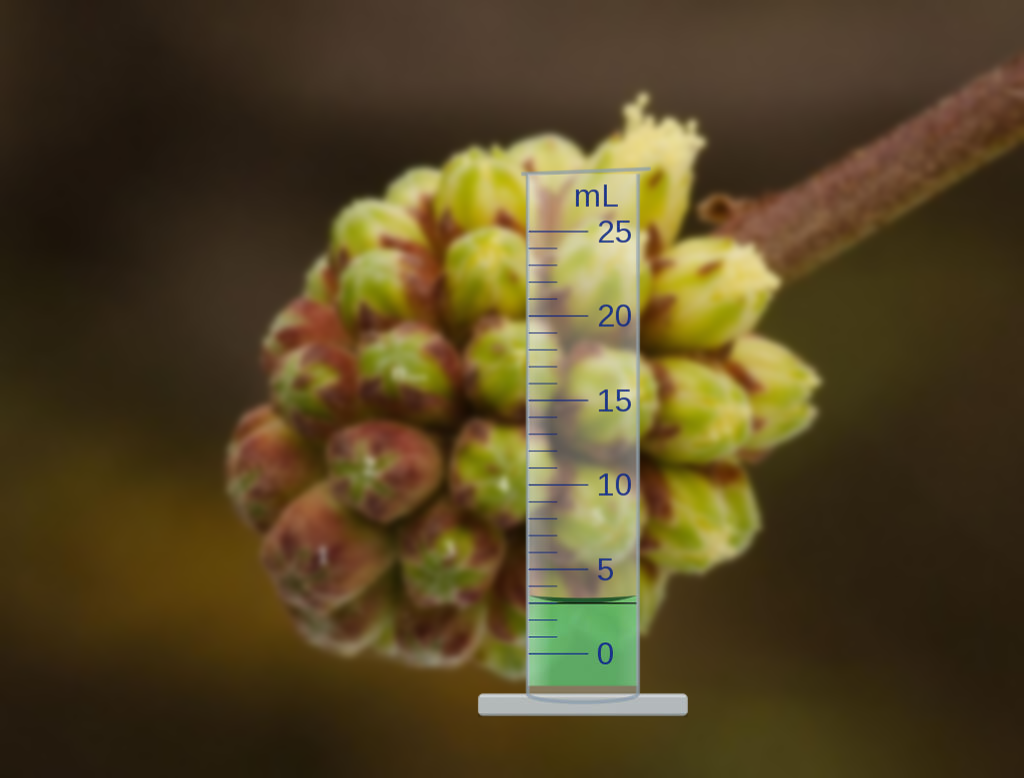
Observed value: 3; mL
